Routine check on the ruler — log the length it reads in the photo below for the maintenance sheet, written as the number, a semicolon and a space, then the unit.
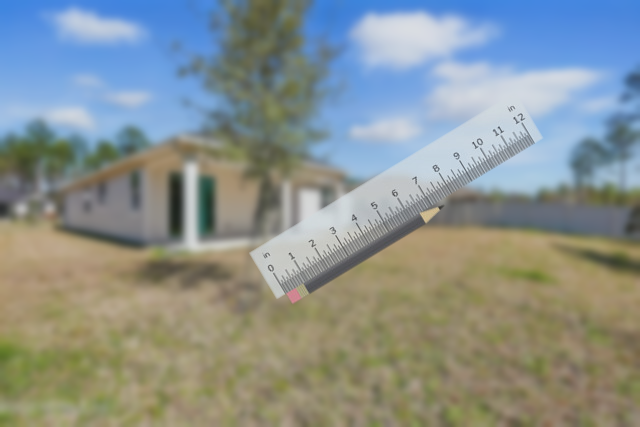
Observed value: 7.5; in
